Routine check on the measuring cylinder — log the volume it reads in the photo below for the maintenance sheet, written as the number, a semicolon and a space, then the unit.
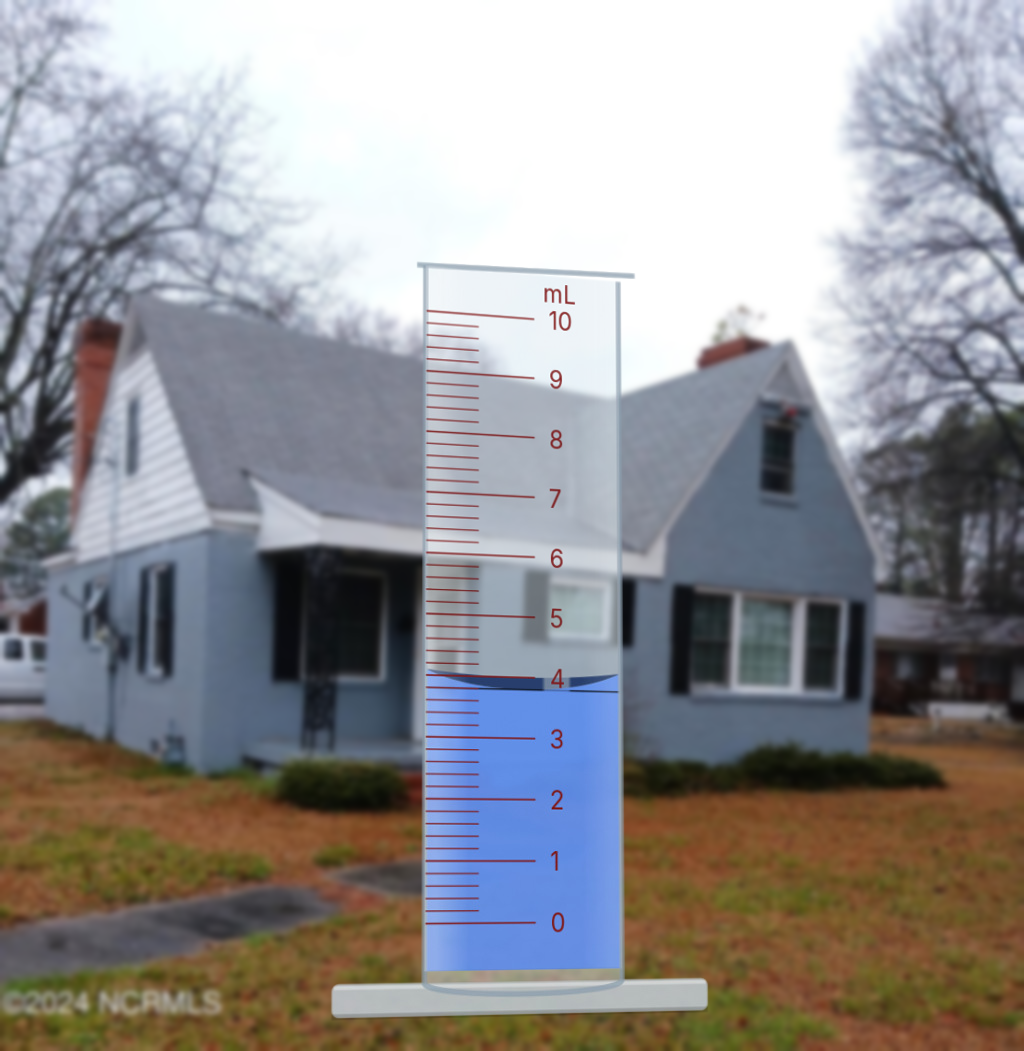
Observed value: 3.8; mL
